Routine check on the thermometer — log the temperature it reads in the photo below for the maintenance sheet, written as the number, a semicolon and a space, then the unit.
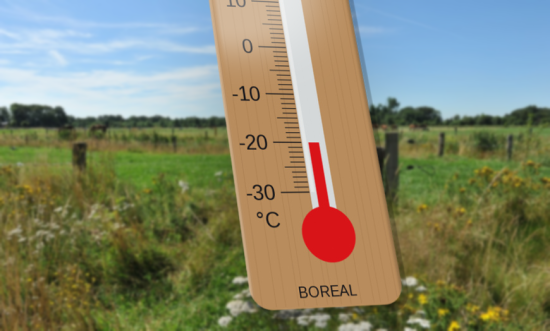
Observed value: -20; °C
